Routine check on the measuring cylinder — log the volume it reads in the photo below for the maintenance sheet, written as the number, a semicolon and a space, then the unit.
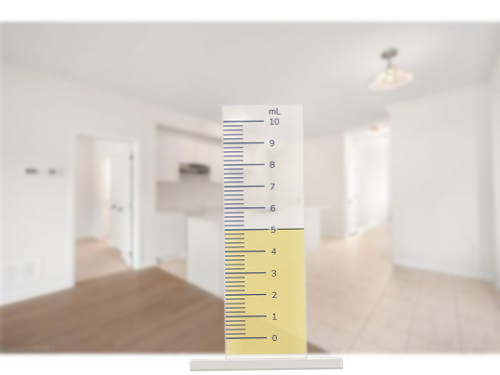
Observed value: 5; mL
